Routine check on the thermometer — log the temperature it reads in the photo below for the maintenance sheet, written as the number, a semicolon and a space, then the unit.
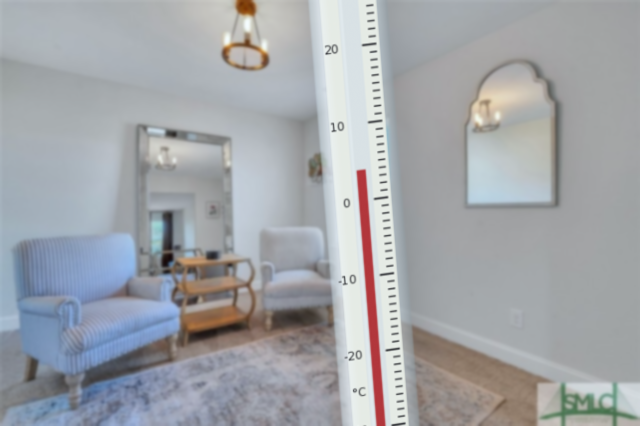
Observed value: 4; °C
